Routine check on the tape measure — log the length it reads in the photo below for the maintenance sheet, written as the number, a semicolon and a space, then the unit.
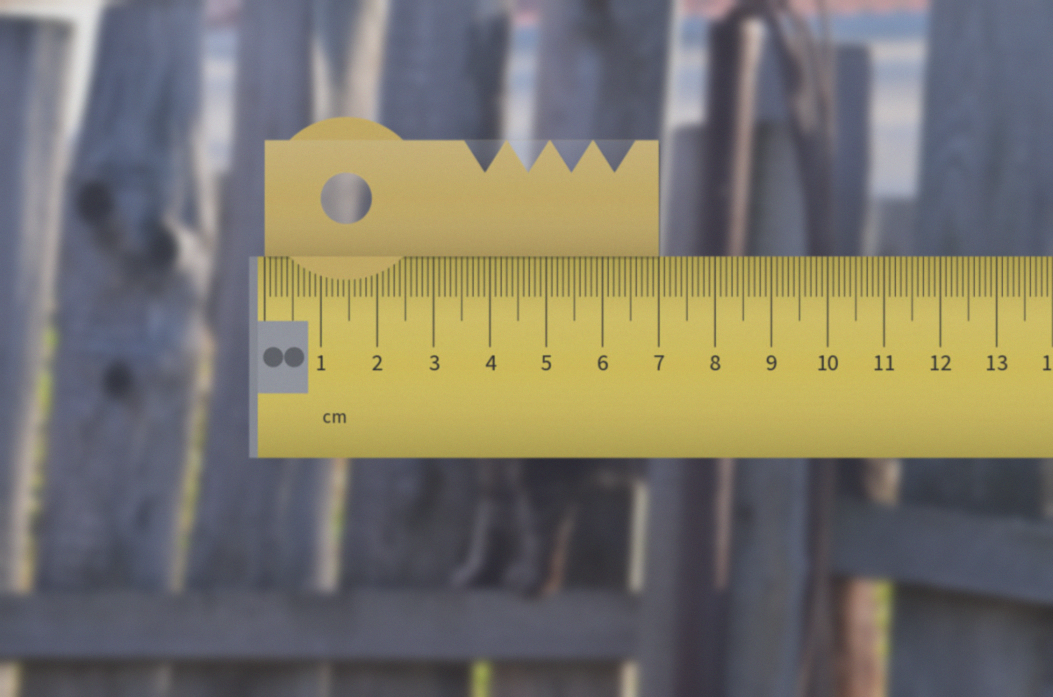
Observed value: 7; cm
